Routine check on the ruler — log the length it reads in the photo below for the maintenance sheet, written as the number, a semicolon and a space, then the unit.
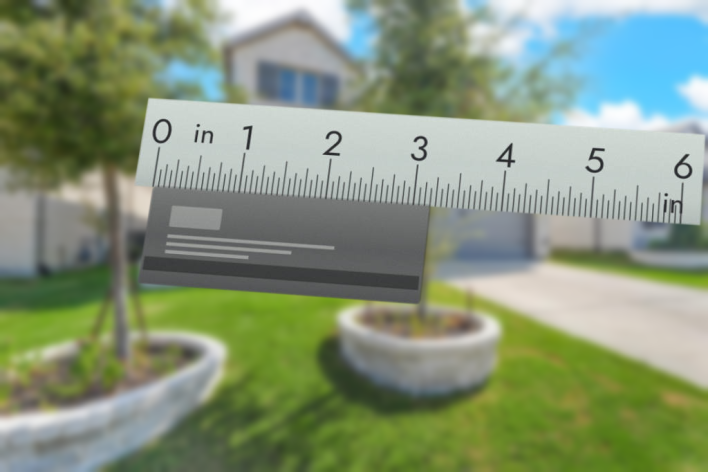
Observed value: 3.1875; in
